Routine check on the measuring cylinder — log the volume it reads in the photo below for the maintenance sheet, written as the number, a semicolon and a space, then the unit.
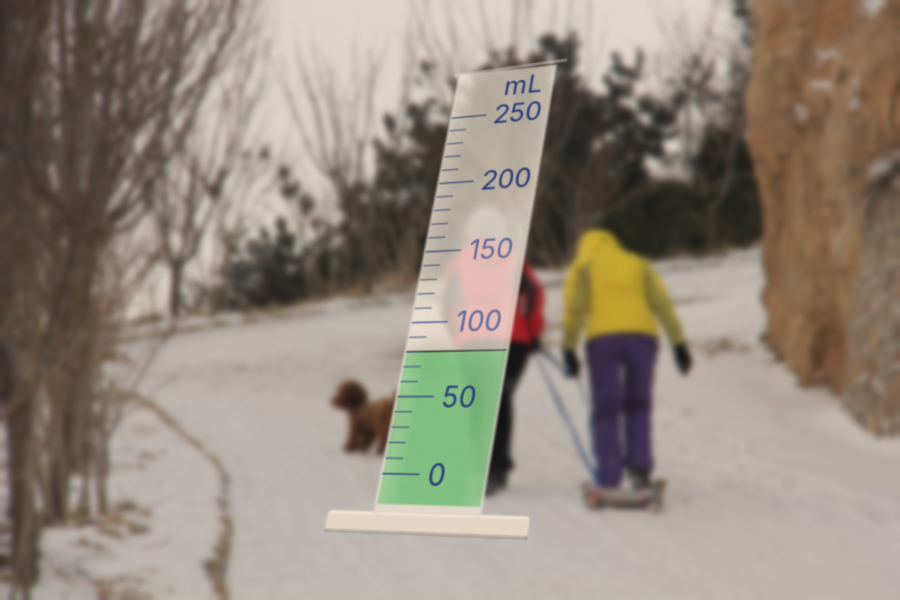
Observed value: 80; mL
